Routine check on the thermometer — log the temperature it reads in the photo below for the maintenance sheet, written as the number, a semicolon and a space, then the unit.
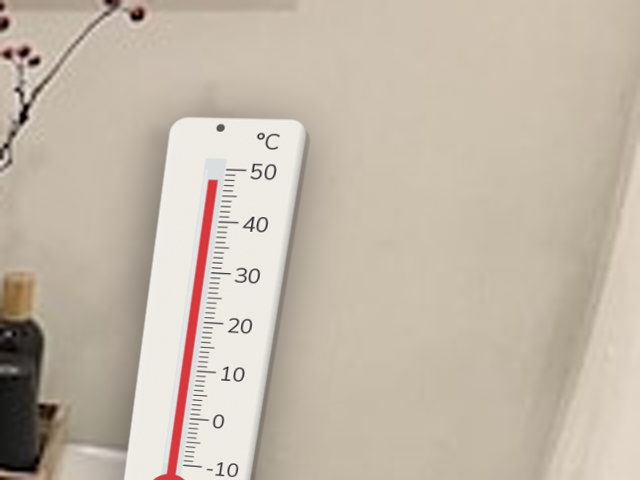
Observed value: 48; °C
